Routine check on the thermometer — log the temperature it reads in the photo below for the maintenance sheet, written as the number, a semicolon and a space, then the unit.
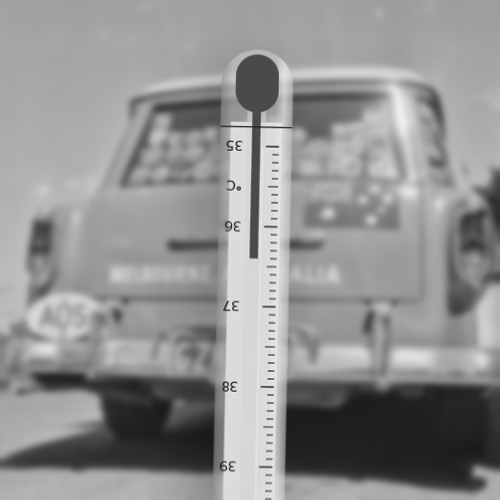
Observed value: 36.4; °C
